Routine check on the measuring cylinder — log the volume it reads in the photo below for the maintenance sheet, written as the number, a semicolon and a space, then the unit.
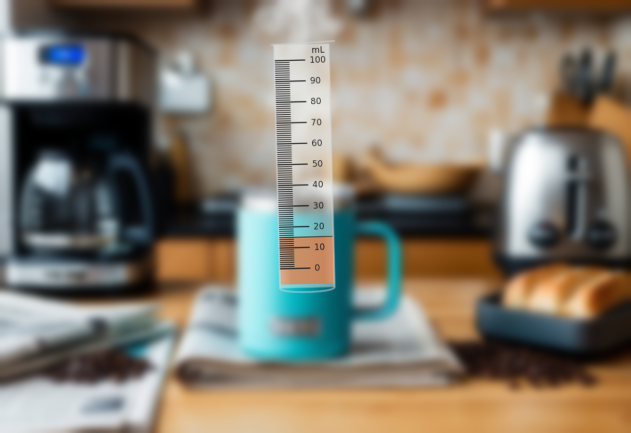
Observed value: 15; mL
